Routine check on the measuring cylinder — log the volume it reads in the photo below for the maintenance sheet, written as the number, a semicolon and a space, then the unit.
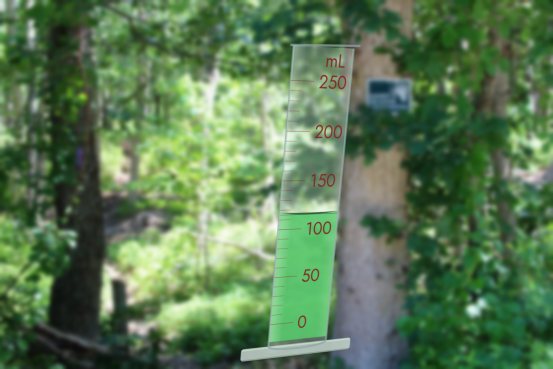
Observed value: 115; mL
